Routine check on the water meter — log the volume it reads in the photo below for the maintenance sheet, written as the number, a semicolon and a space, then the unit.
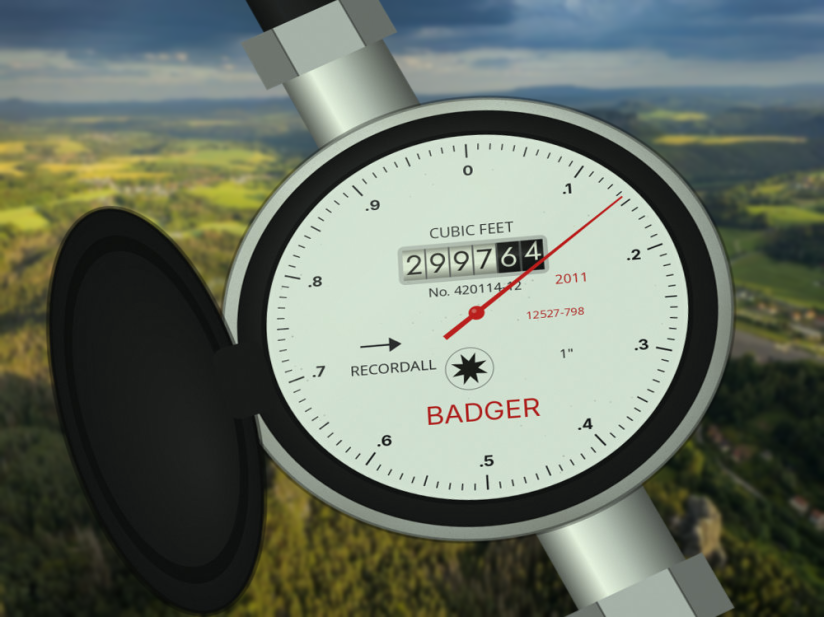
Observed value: 299764.14; ft³
